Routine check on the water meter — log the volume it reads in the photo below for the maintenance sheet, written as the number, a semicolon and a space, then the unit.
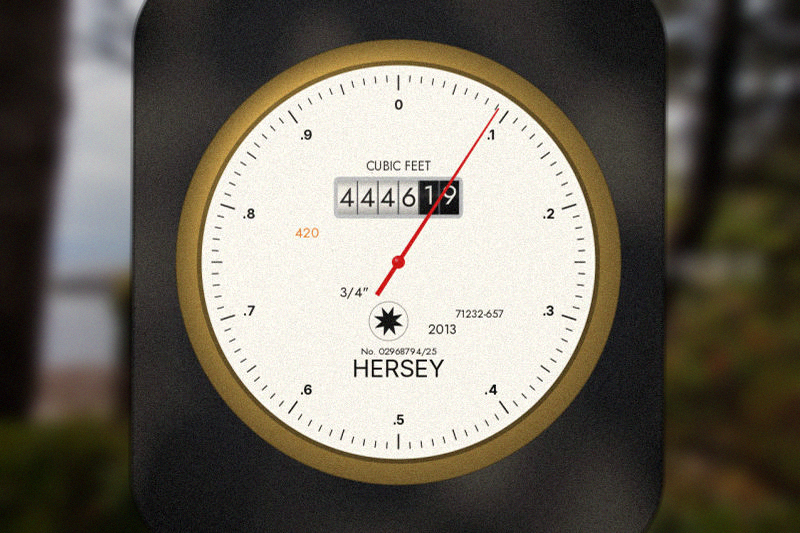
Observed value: 444619.09; ft³
